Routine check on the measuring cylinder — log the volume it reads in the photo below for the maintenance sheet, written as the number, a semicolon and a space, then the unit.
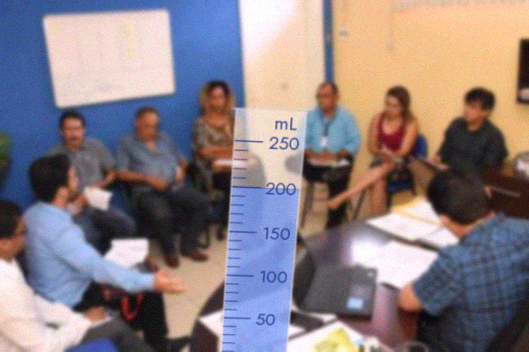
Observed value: 200; mL
